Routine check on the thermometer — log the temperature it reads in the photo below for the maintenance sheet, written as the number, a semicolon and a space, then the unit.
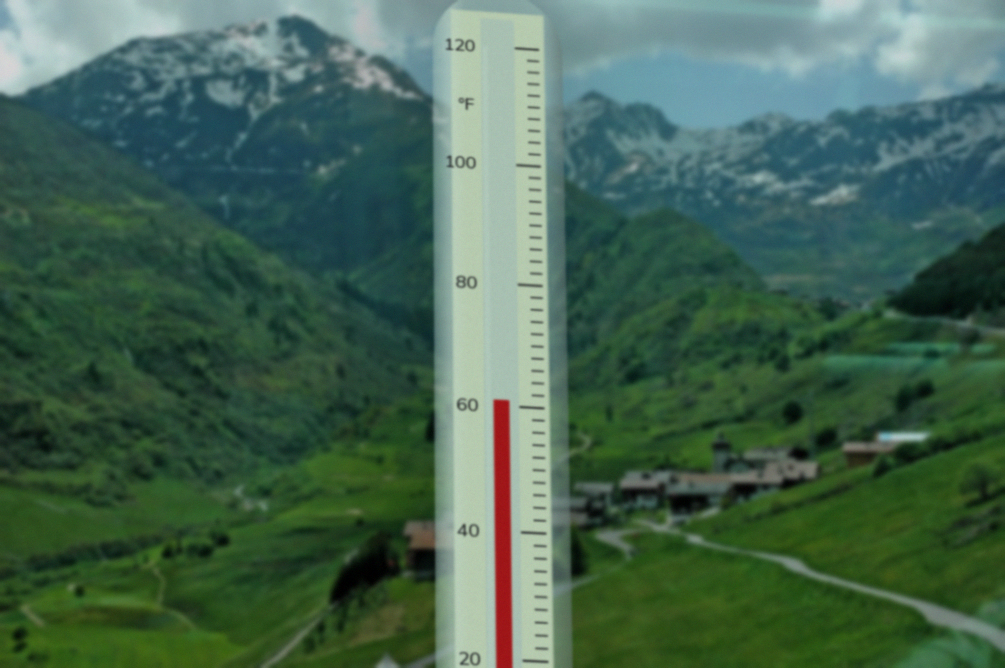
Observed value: 61; °F
